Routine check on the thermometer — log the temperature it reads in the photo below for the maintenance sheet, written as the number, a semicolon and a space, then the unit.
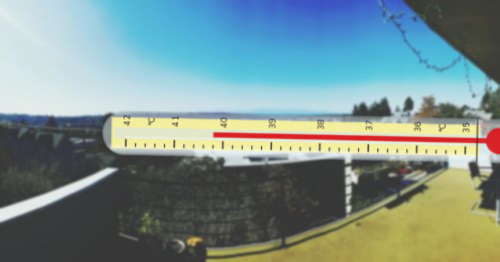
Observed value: 40.2; °C
